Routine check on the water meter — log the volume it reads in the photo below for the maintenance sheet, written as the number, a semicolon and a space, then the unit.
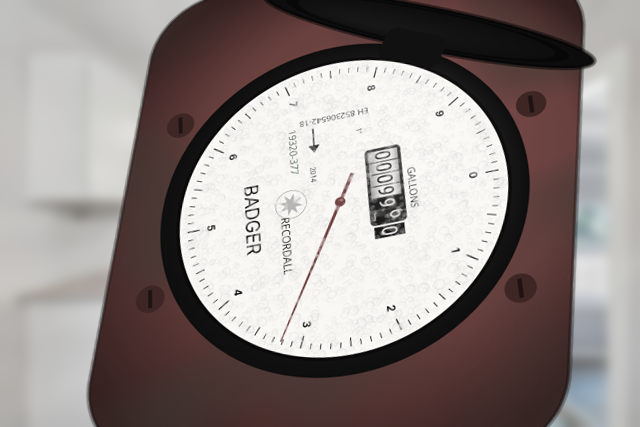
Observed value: 9963.2; gal
